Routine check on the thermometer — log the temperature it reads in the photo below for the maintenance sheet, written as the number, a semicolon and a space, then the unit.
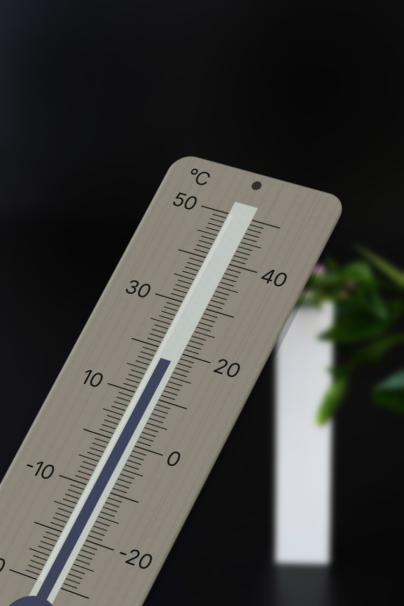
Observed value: 18; °C
